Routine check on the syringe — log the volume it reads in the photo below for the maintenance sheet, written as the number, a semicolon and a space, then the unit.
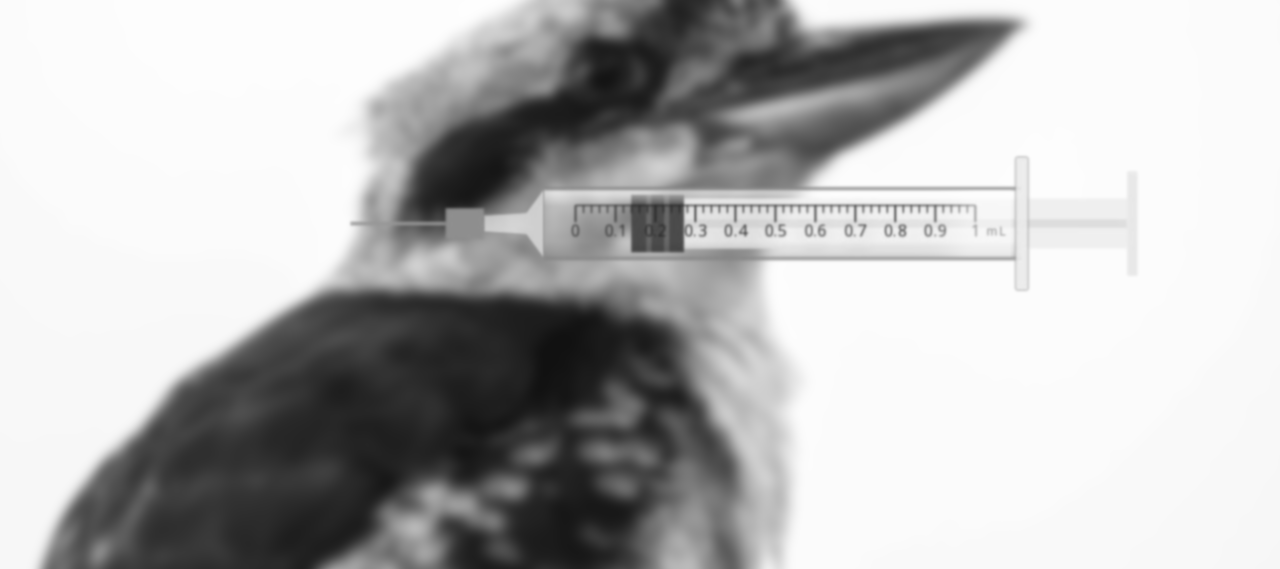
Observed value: 0.14; mL
